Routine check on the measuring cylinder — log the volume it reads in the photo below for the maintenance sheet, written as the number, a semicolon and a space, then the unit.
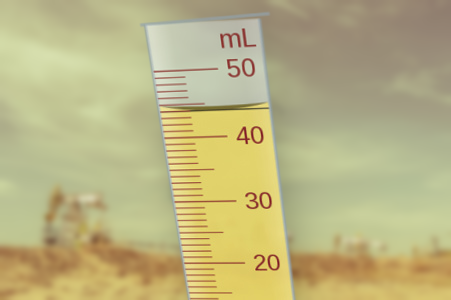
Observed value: 44; mL
